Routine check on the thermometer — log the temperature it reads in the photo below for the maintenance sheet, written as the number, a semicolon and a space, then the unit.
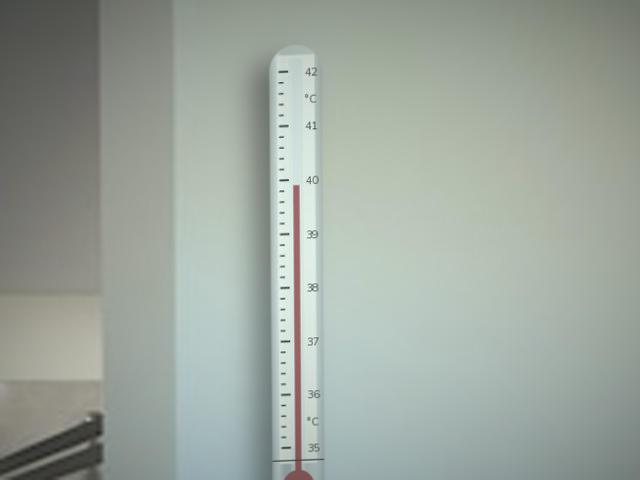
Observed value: 39.9; °C
